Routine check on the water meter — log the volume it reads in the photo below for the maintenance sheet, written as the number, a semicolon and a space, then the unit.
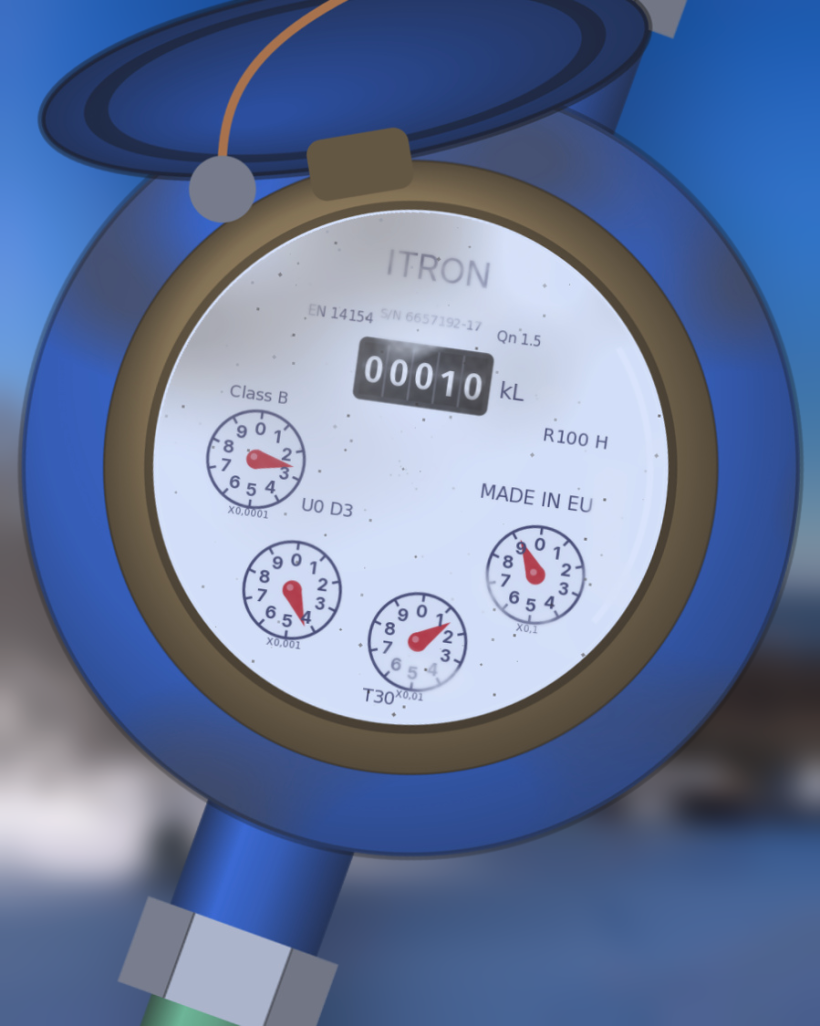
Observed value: 9.9142; kL
